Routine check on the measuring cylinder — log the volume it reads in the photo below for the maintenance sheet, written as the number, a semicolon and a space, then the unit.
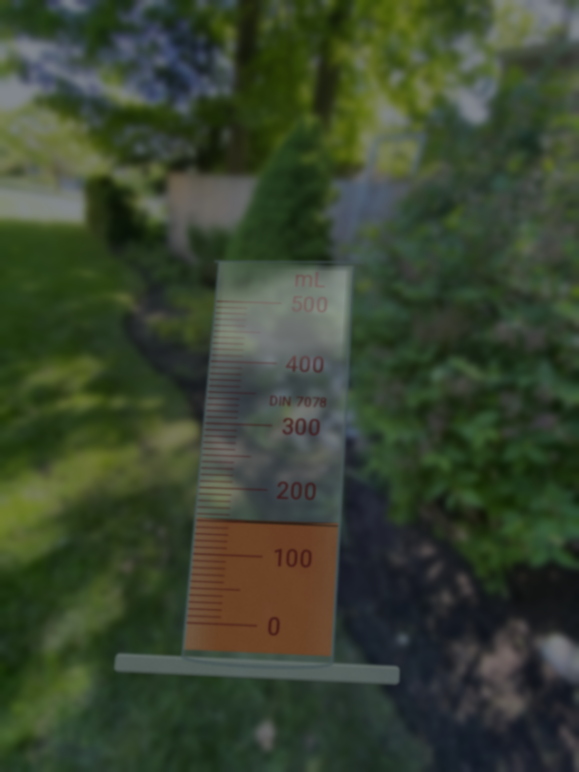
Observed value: 150; mL
